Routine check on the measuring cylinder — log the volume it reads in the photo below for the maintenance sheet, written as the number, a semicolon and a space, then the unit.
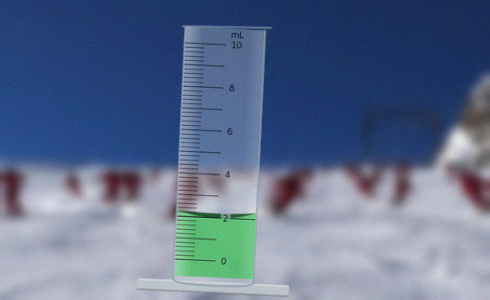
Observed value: 2; mL
